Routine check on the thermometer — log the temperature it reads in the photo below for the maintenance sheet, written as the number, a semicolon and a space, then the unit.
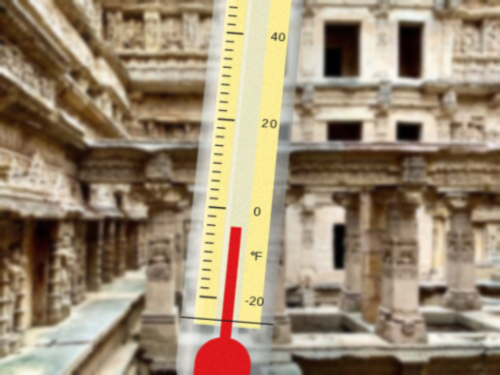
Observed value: -4; °F
